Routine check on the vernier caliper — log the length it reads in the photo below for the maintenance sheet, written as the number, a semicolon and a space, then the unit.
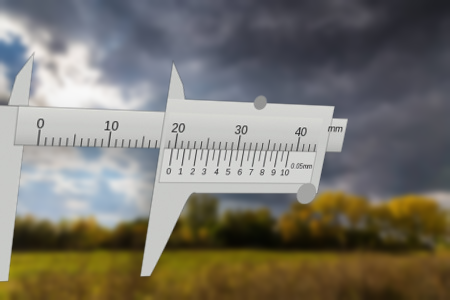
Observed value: 19.6; mm
